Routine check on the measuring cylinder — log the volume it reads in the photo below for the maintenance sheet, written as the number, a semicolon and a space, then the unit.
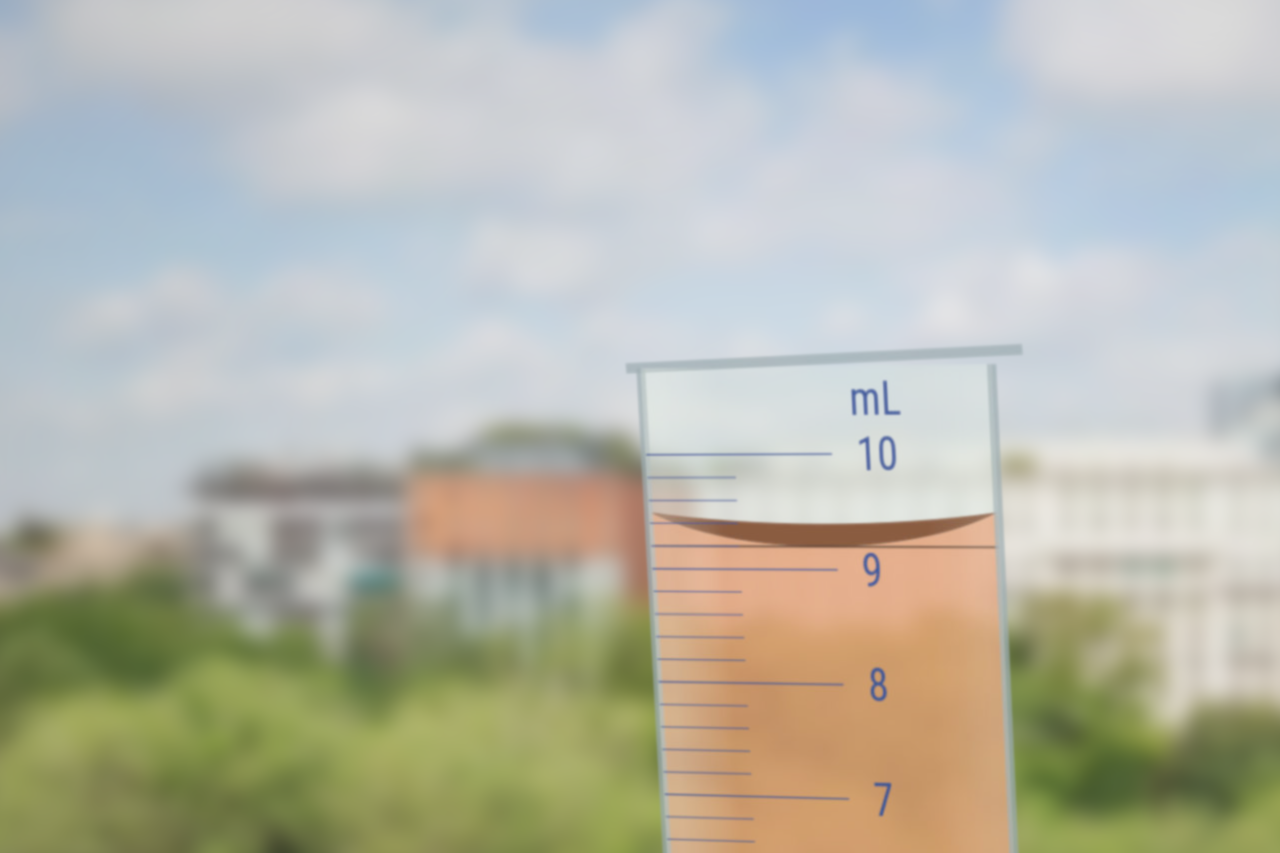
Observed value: 9.2; mL
